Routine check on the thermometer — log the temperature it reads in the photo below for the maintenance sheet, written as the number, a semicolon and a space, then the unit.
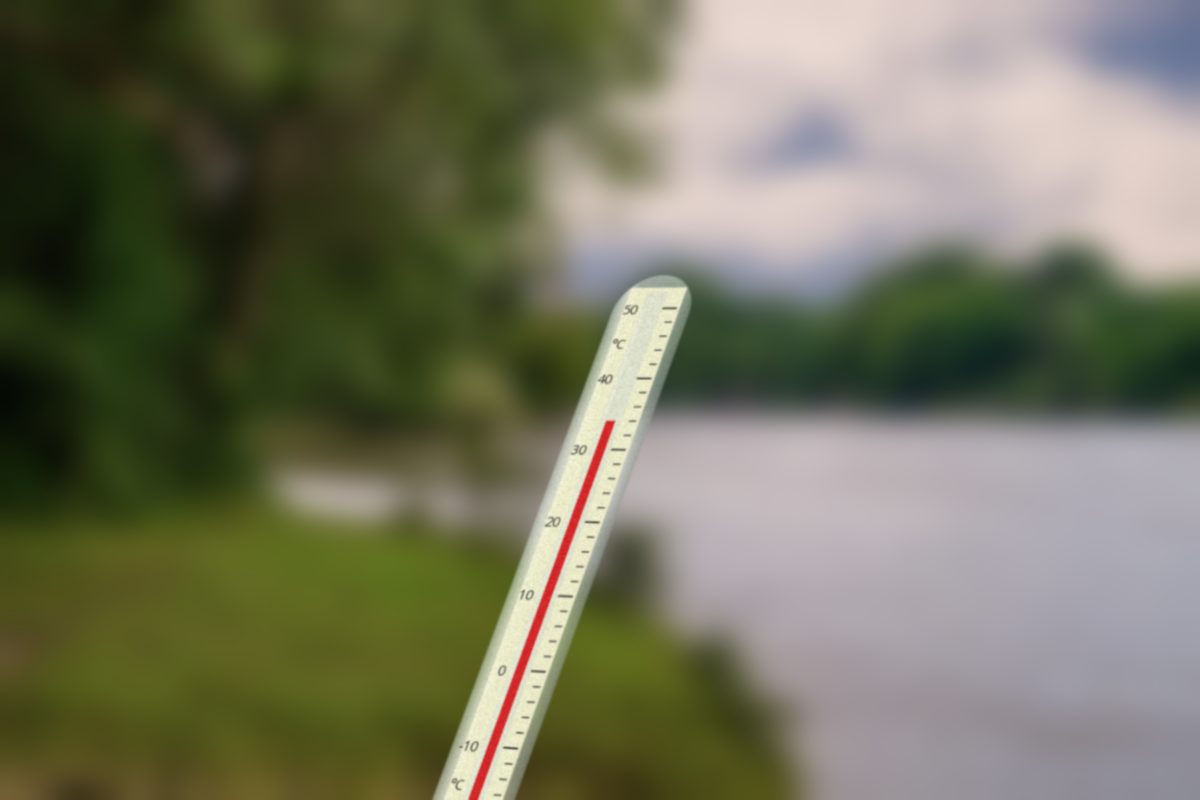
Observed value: 34; °C
